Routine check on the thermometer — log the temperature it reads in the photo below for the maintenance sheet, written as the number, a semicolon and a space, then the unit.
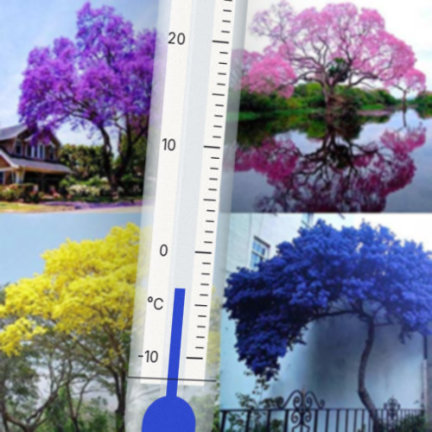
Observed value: -3.5; °C
